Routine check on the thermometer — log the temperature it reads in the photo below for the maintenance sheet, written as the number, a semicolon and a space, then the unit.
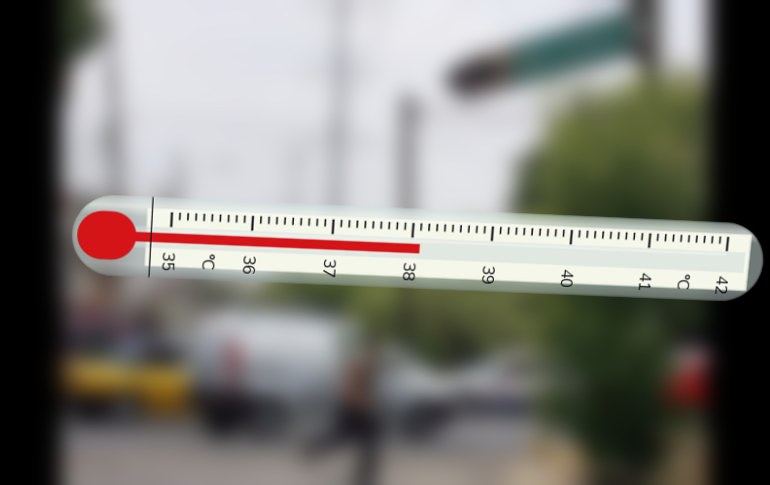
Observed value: 38.1; °C
